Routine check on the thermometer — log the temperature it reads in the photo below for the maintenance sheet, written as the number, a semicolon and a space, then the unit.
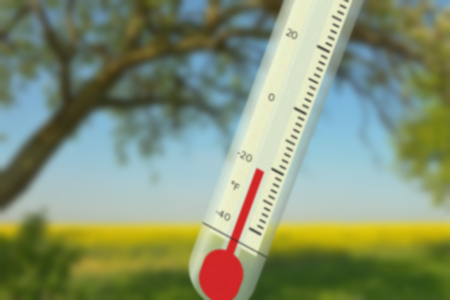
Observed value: -22; °F
